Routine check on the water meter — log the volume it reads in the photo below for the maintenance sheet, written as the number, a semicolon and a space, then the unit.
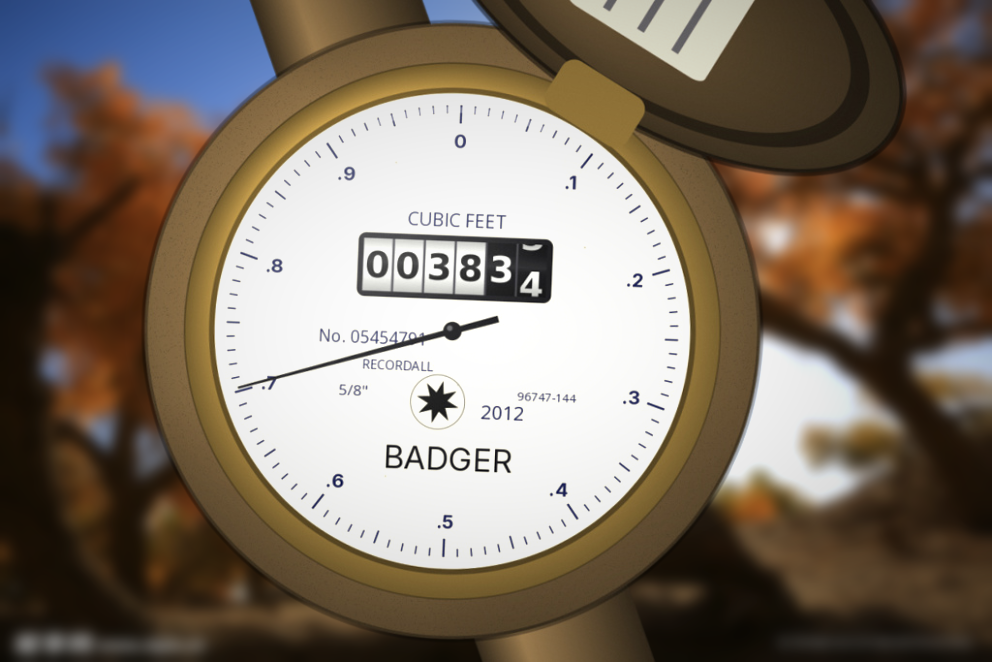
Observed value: 3833.70; ft³
